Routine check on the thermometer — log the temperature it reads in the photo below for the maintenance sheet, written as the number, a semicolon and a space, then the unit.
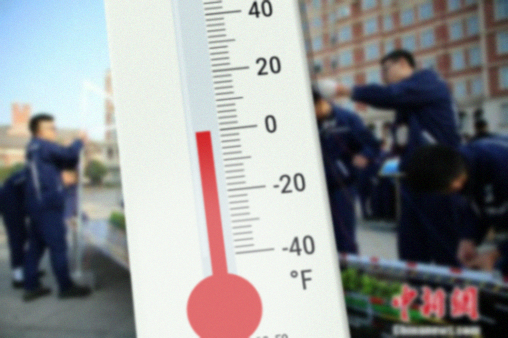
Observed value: 0; °F
